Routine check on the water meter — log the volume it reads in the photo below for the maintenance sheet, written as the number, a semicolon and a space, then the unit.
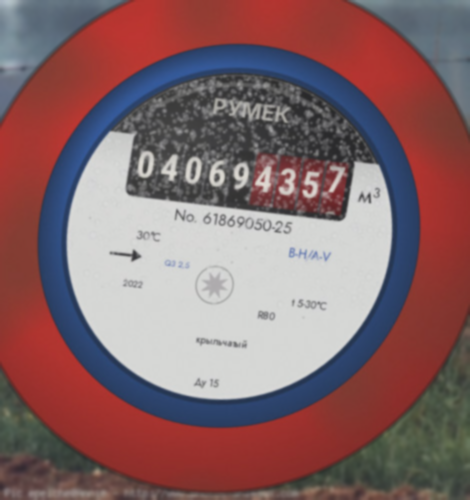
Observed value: 4069.4357; m³
